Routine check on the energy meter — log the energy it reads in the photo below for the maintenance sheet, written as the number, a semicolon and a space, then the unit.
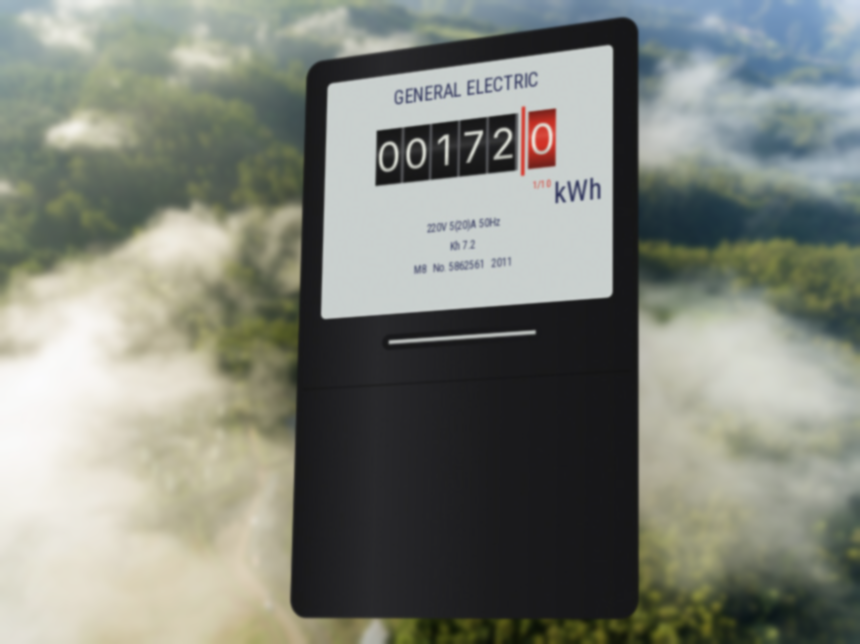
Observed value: 172.0; kWh
